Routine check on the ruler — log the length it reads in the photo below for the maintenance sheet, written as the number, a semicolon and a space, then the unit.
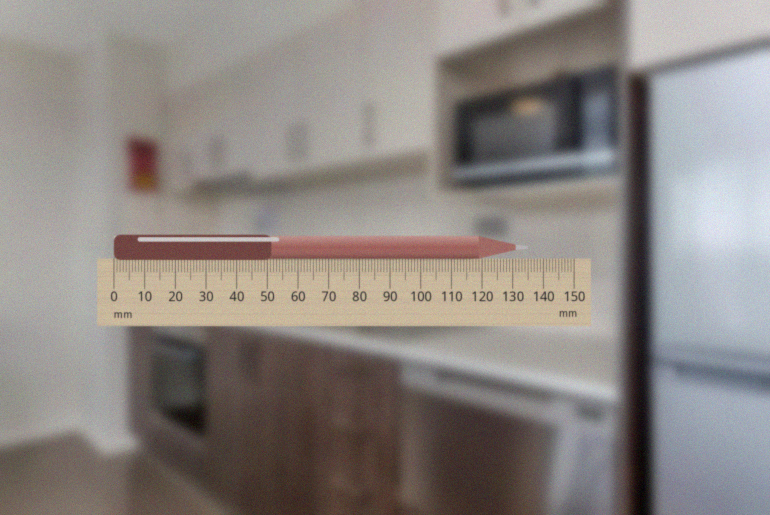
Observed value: 135; mm
